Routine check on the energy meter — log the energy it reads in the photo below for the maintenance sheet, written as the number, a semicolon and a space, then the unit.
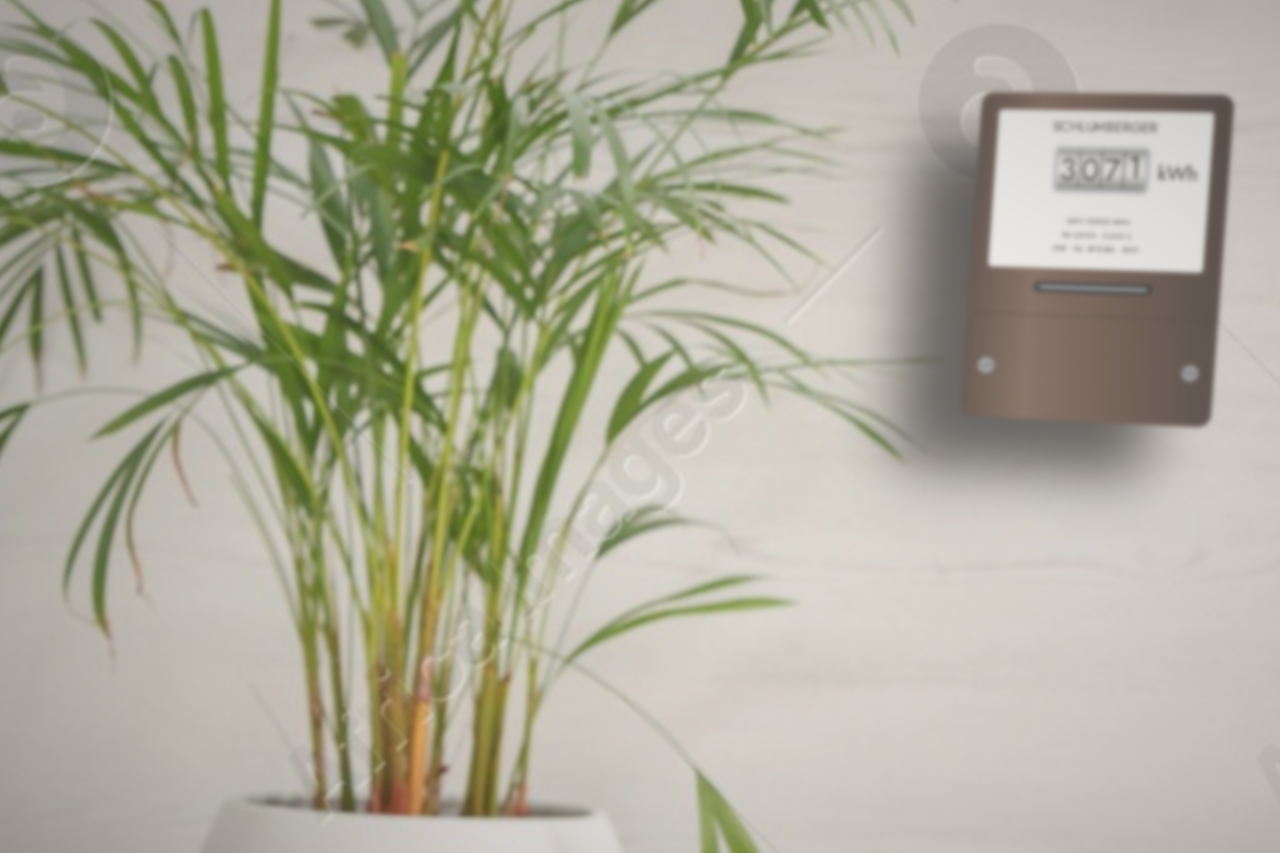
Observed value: 3071; kWh
